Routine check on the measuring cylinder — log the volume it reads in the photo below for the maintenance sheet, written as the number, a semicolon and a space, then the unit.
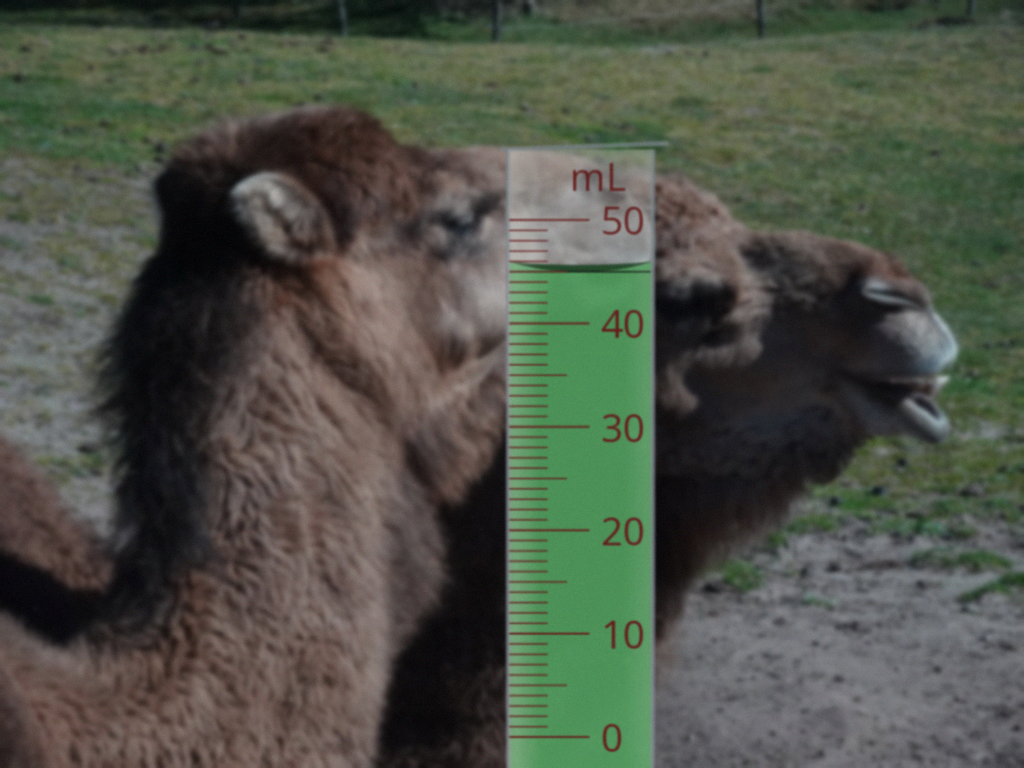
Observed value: 45; mL
